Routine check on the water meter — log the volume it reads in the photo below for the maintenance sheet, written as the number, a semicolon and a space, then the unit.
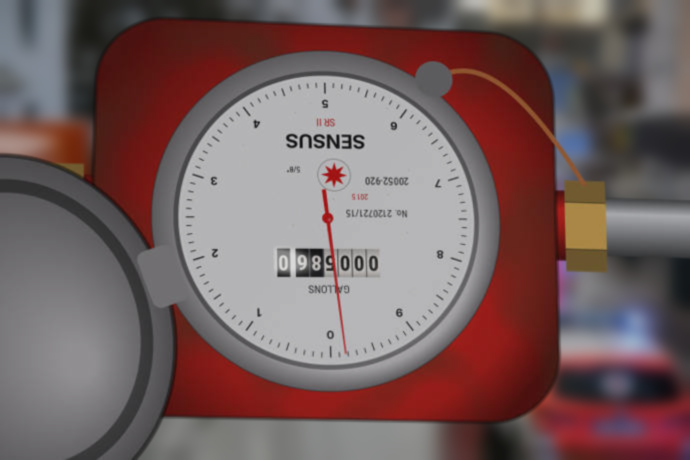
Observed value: 5859.8; gal
